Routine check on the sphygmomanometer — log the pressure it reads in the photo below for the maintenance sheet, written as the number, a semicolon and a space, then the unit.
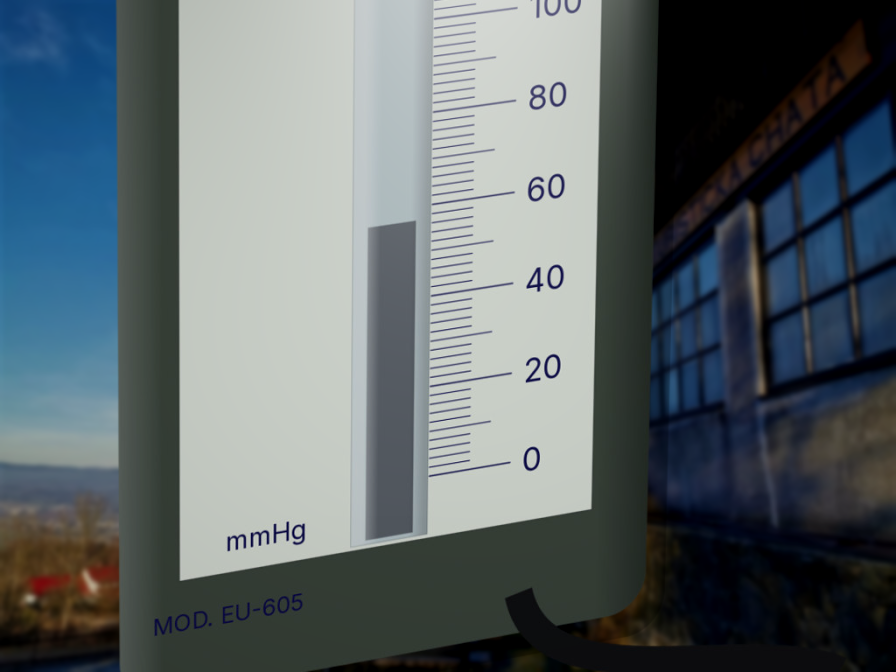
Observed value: 57; mmHg
